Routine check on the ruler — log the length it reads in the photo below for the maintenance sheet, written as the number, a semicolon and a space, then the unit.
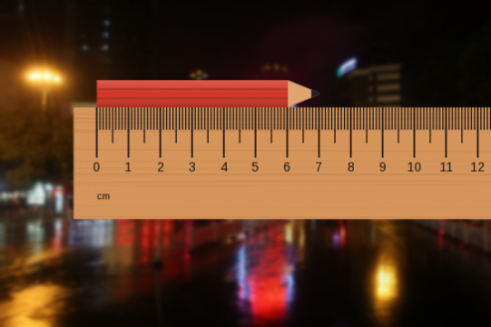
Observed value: 7; cm
